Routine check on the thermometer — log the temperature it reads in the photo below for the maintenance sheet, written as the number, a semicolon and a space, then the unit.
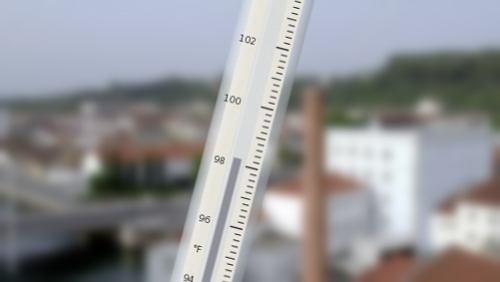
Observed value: 98.2; °F
